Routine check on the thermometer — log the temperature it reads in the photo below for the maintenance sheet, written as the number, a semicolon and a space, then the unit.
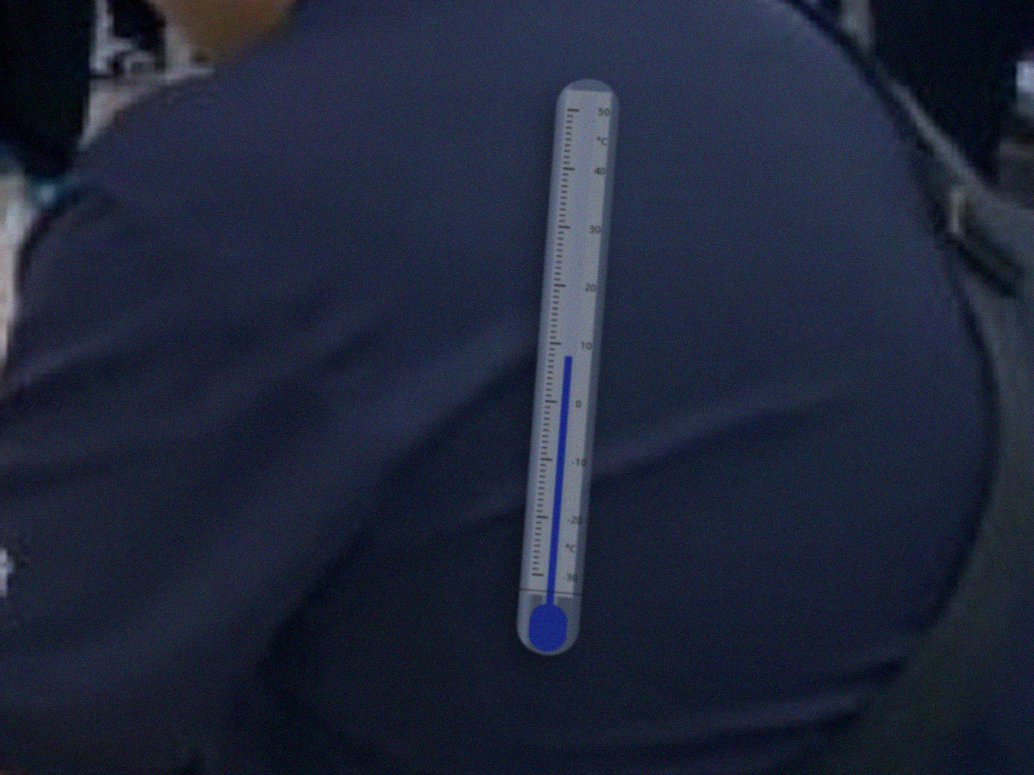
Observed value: 8; °C
